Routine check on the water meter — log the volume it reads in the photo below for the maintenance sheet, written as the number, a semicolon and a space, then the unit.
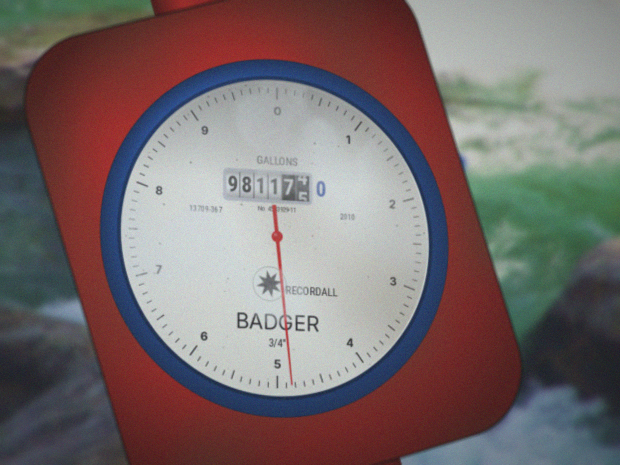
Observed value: 9811744.8; gal
